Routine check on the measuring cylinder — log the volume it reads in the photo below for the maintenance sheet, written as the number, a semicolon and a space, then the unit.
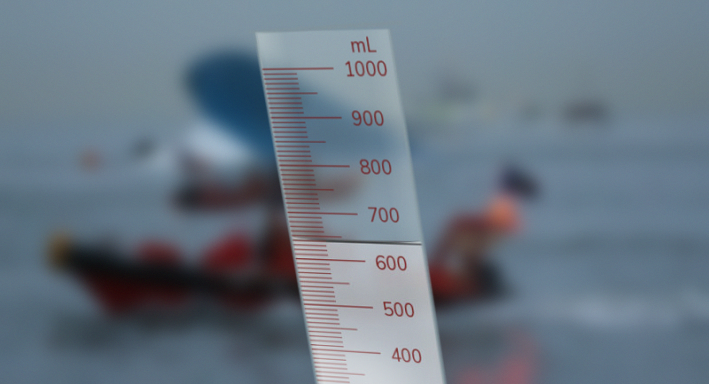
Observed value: 640; mL
